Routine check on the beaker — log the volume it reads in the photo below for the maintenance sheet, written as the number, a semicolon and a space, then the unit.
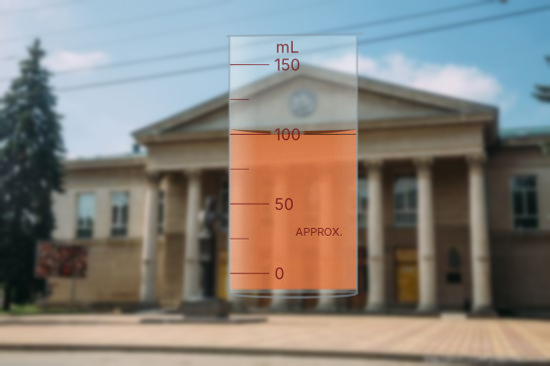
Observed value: 100; mL
